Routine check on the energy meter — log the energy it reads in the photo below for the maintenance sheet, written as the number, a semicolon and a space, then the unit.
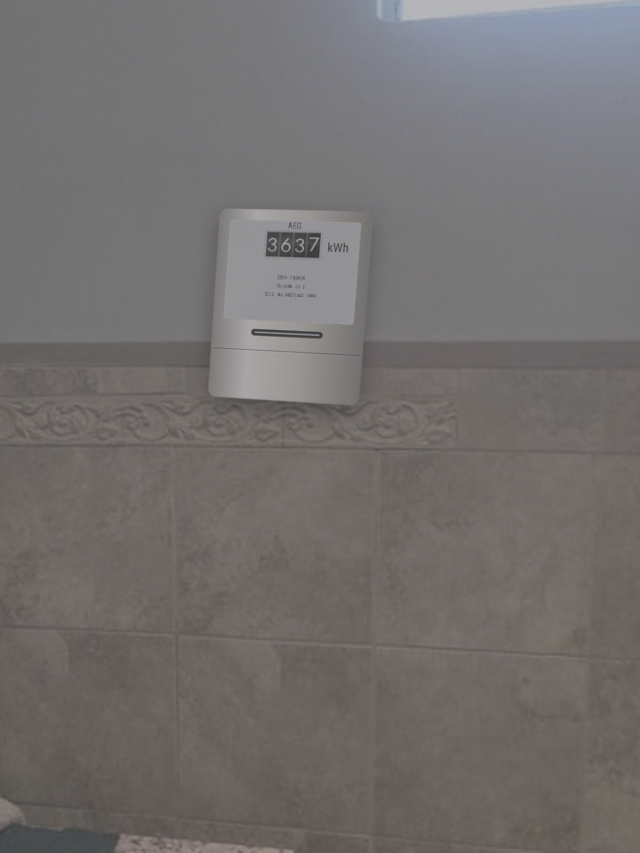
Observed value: 3637; kWh
